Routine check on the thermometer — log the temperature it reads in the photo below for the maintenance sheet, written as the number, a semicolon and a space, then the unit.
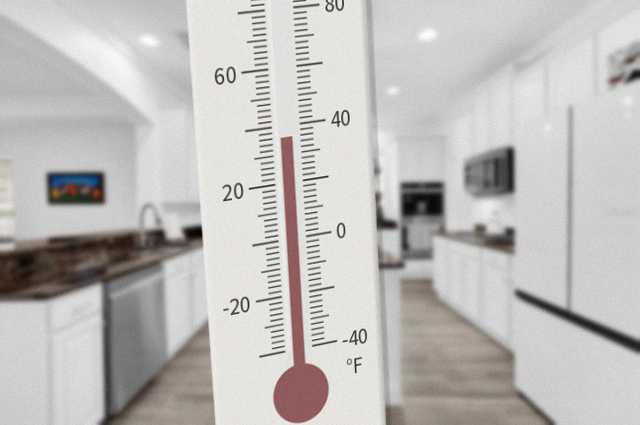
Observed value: 36; °F
